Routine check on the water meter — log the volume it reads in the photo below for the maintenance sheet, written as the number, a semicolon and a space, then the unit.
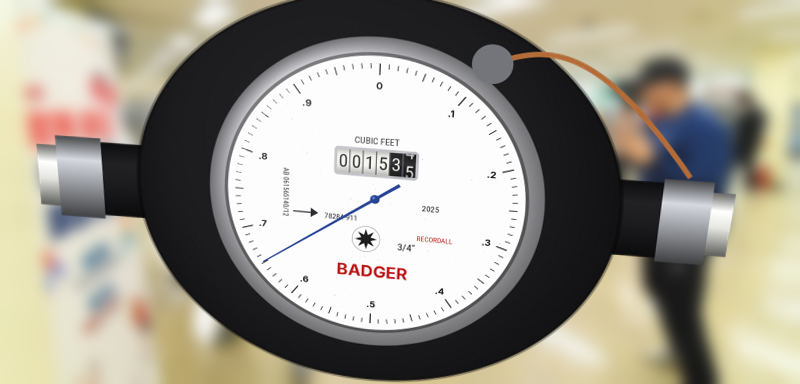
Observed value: 1534.65; ft³
